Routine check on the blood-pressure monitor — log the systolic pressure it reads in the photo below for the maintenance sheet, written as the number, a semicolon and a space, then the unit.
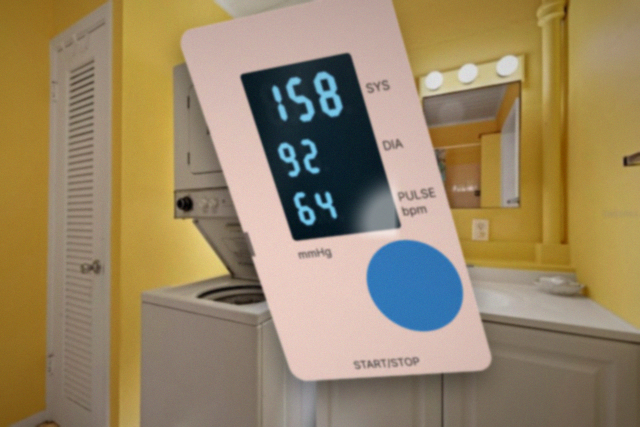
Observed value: 158; mmHg
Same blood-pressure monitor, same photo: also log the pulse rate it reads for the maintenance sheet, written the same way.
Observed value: 64; bpm
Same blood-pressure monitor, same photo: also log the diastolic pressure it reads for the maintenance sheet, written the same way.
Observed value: 92; mmHg
